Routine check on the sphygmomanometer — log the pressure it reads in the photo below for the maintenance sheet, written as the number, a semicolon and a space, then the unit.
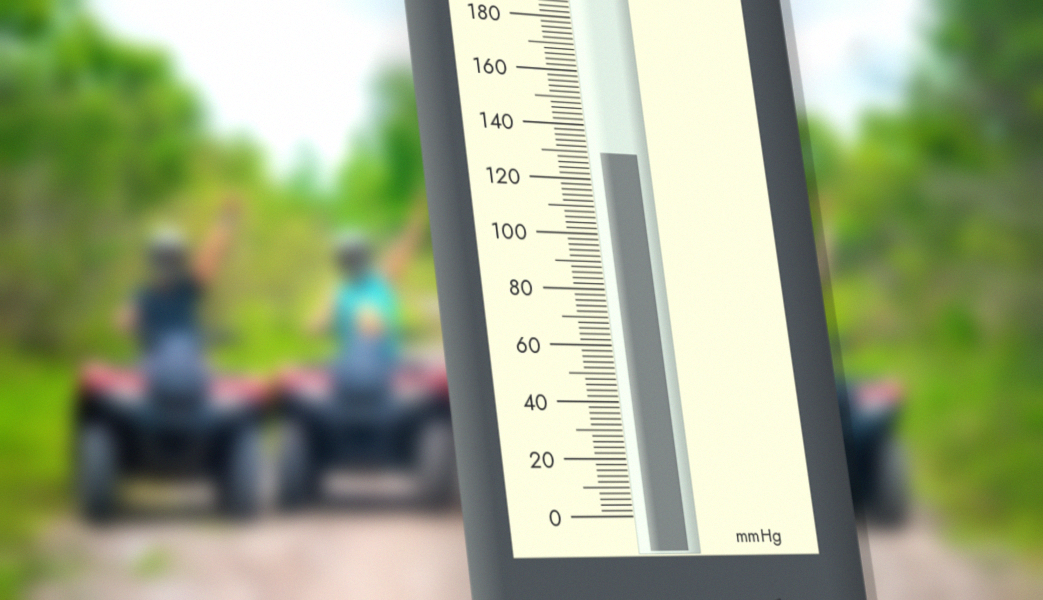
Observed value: 130; mmHg
